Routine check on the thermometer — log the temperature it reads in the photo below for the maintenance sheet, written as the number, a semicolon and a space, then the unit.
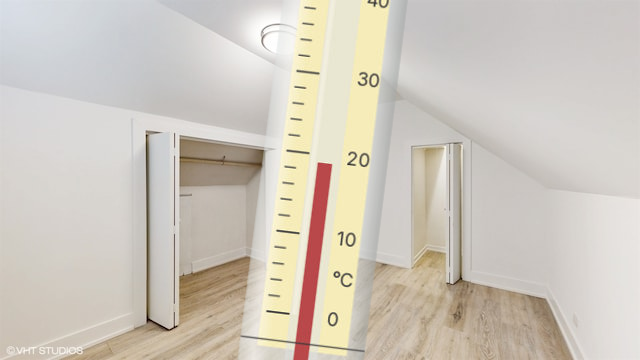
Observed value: 19; °C
